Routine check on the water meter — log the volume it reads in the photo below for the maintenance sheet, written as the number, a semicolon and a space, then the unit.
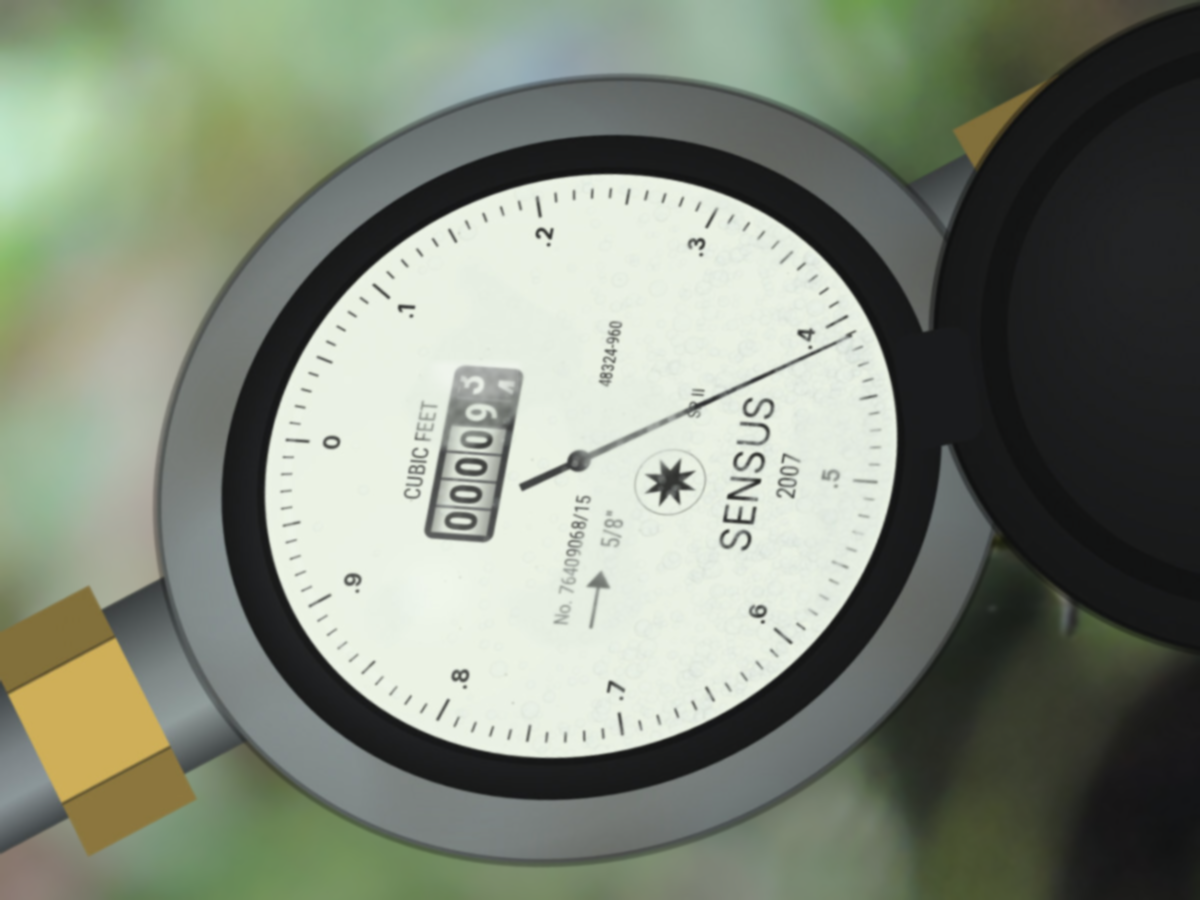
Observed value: 93.41; ft³
